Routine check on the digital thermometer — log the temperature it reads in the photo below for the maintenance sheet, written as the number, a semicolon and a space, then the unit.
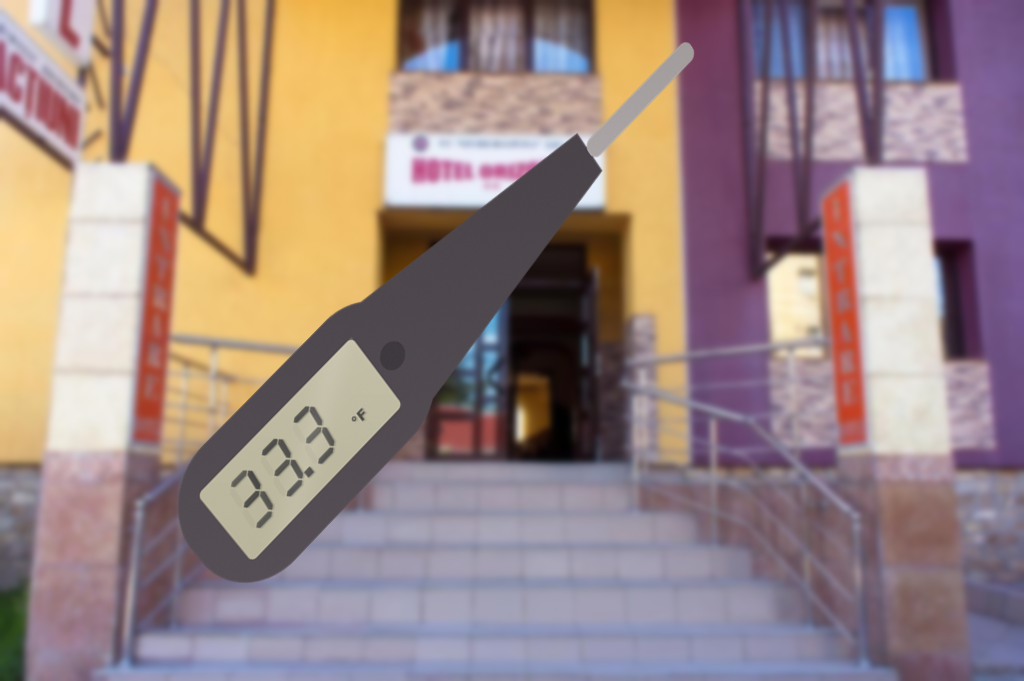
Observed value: 33.3; °F
